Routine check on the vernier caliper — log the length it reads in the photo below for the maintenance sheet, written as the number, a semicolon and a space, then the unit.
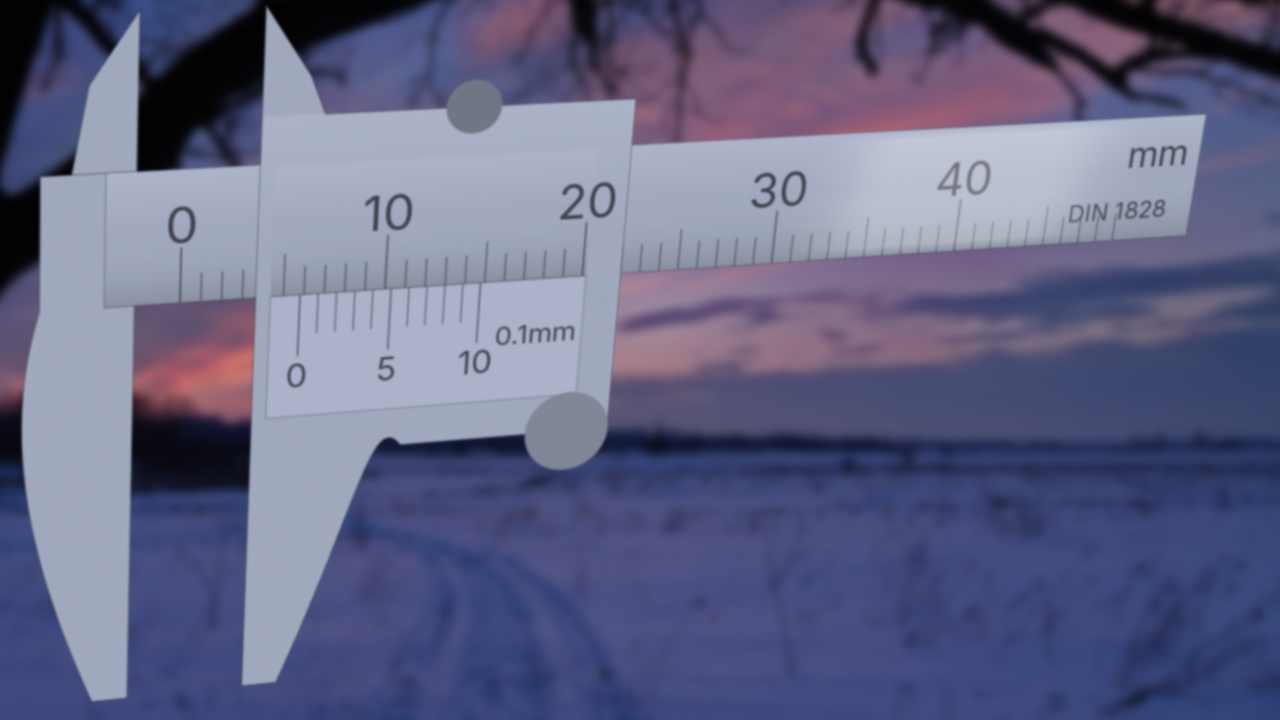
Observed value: 5.8; mm
